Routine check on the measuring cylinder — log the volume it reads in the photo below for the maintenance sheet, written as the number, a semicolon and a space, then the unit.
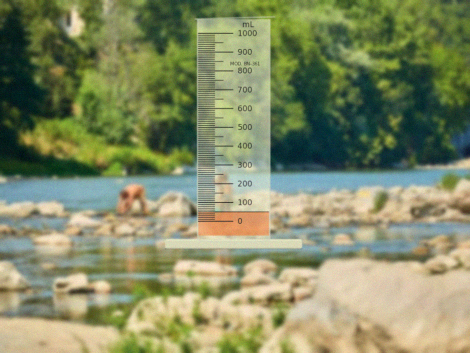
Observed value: 50; mL
